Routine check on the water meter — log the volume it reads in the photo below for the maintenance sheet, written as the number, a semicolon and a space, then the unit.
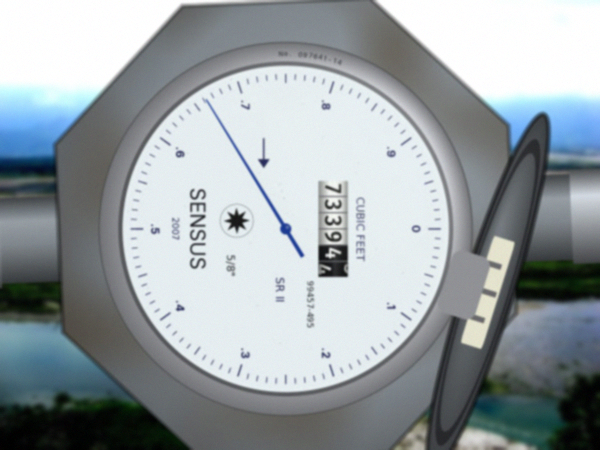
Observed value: 733943.66; ft³
